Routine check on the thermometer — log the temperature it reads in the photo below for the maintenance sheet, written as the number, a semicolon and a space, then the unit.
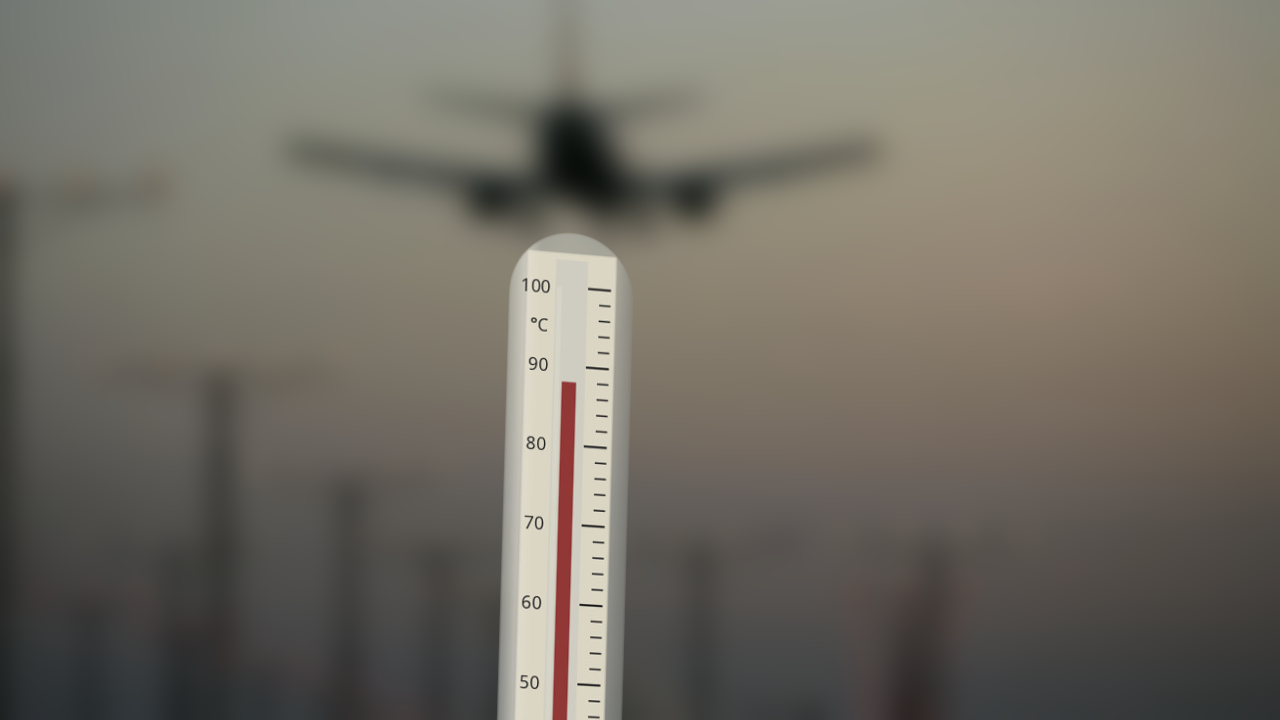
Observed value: 88; °C
